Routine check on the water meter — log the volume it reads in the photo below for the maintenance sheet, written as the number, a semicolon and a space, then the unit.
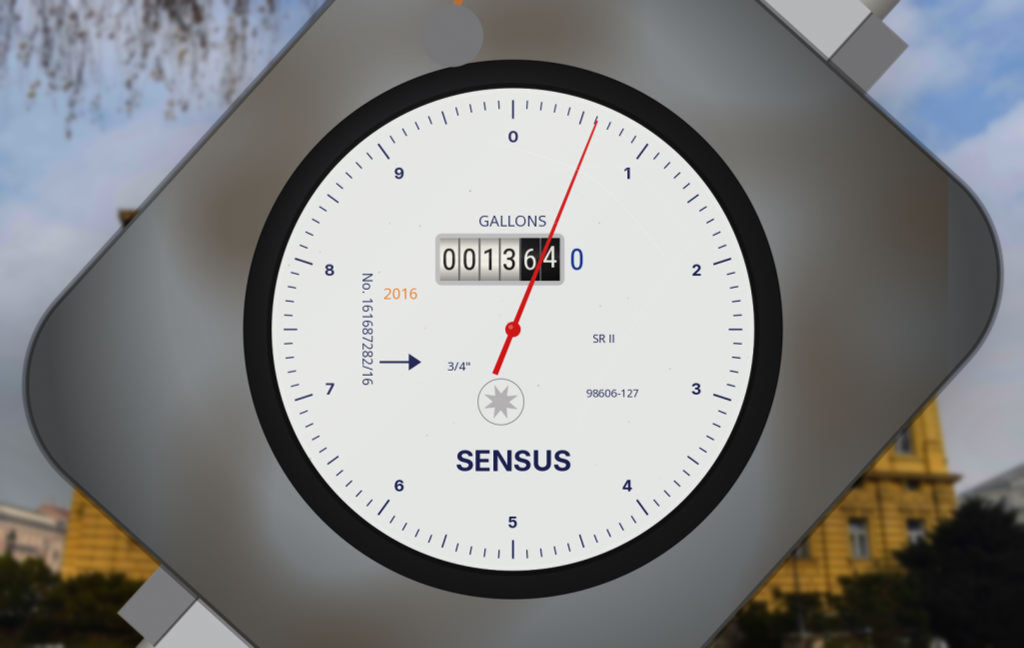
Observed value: 13640.6; gal
